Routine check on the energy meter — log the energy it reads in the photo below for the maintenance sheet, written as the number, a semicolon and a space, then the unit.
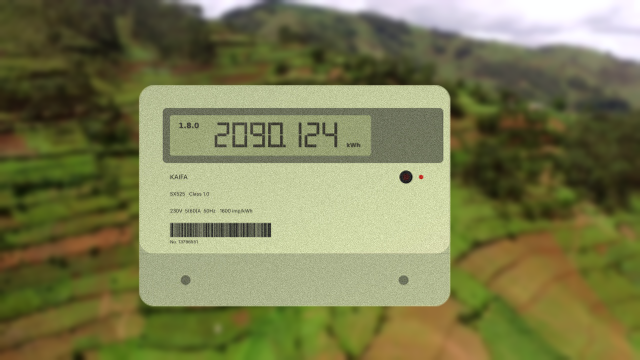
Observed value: 2090.124; kWh
